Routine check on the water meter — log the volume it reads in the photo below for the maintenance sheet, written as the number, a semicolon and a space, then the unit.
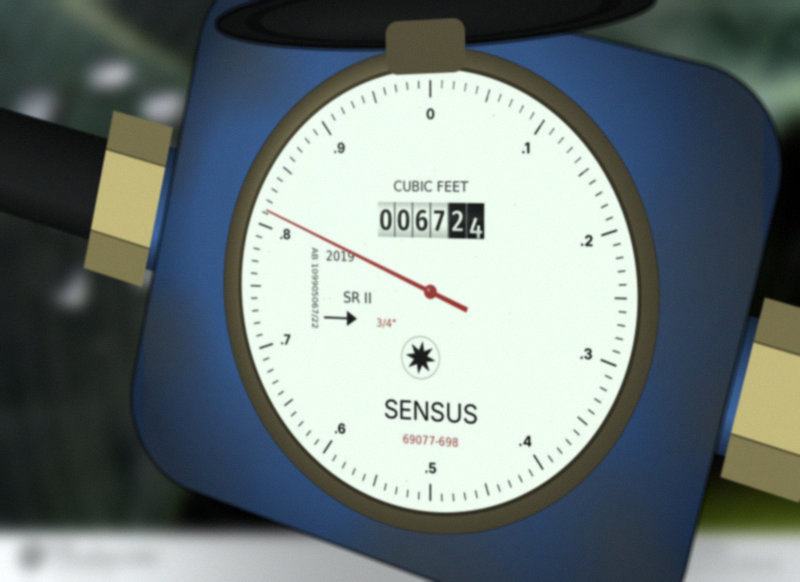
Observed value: 6723.81; ft³
